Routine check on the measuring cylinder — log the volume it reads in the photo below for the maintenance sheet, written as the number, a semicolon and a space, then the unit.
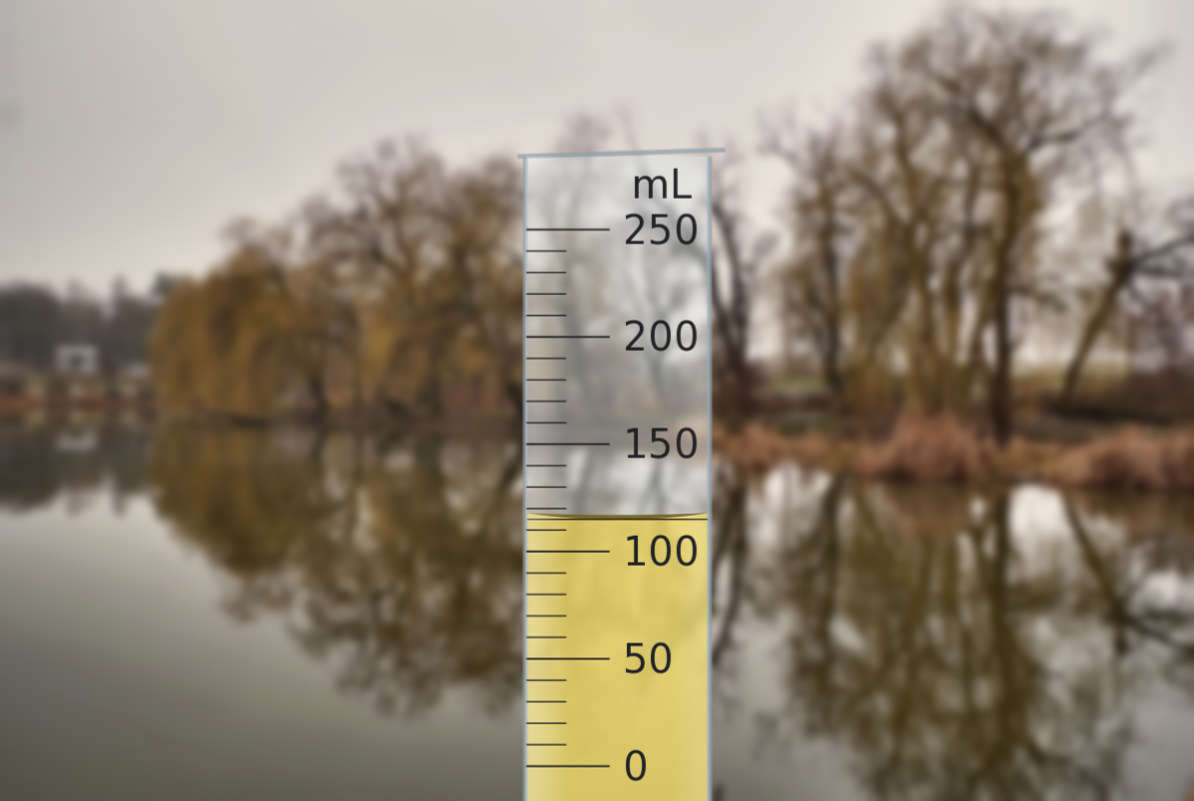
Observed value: 115; mL
